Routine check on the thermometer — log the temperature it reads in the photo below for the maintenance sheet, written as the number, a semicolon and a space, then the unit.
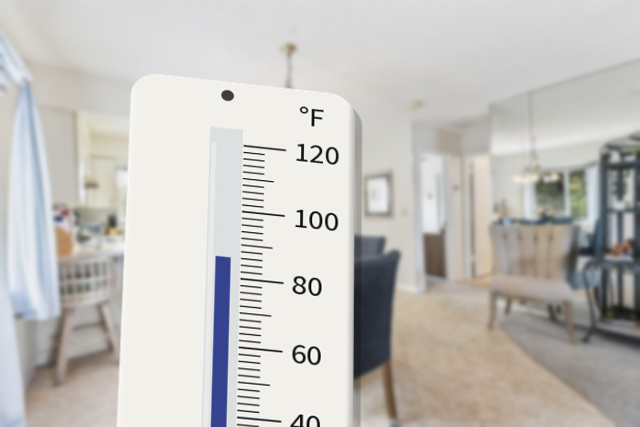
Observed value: 86; °F
